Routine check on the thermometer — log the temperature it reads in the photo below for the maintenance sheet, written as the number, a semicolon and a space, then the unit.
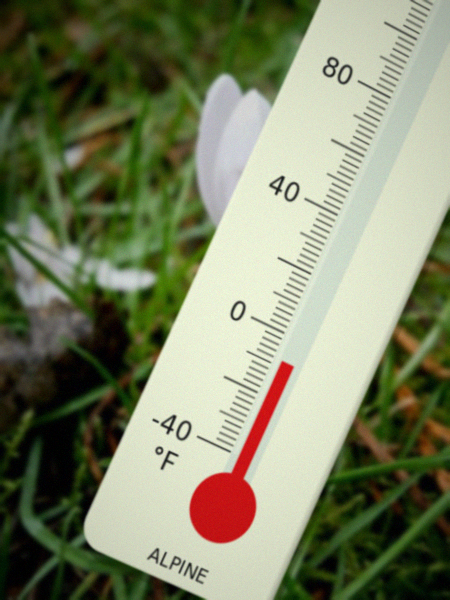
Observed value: -8; °F
